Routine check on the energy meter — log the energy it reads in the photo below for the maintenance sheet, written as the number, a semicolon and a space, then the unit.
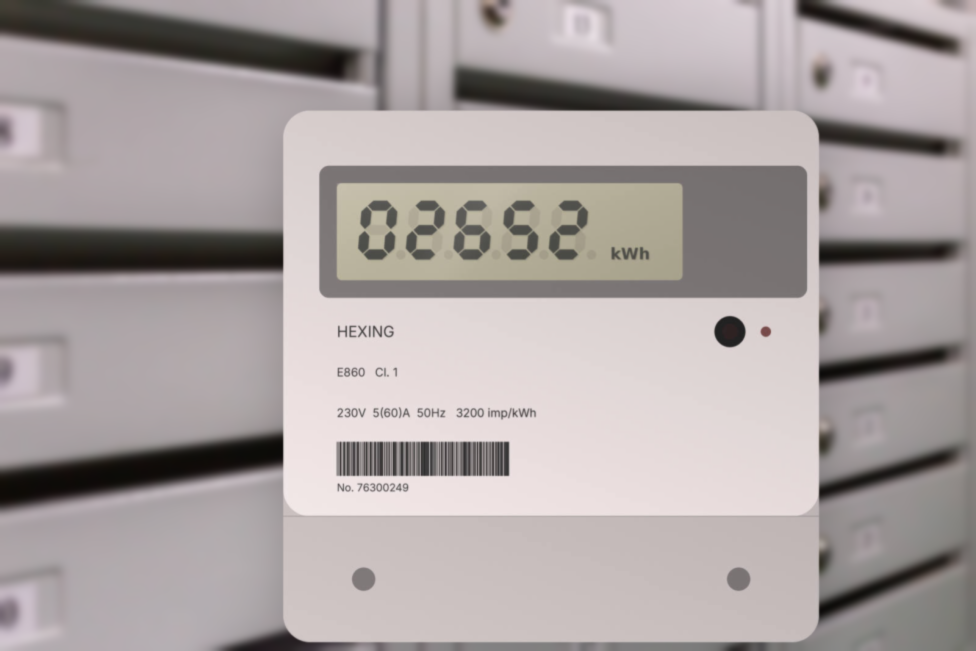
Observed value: 2652; kWh
